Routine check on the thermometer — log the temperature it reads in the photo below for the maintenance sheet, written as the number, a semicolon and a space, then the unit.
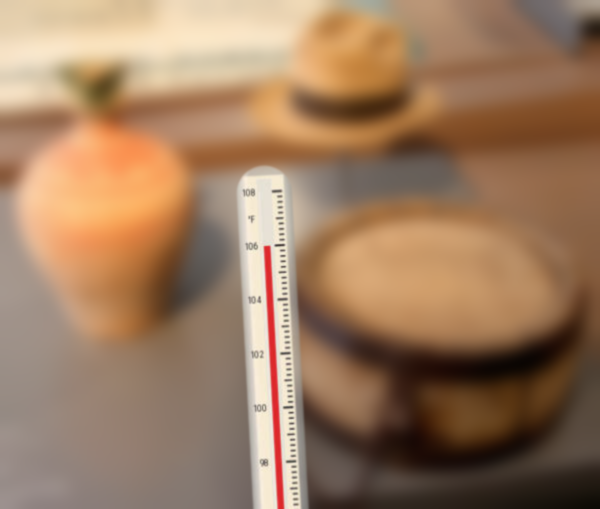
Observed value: 106; °F
